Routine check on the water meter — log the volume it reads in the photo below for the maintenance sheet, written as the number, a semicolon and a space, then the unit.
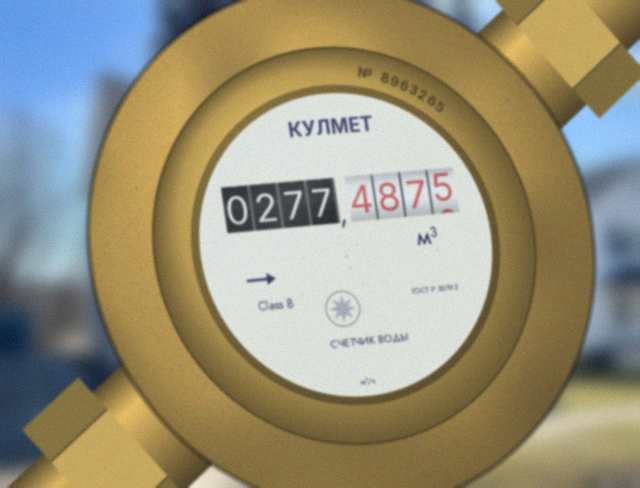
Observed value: 277.4875; m³
